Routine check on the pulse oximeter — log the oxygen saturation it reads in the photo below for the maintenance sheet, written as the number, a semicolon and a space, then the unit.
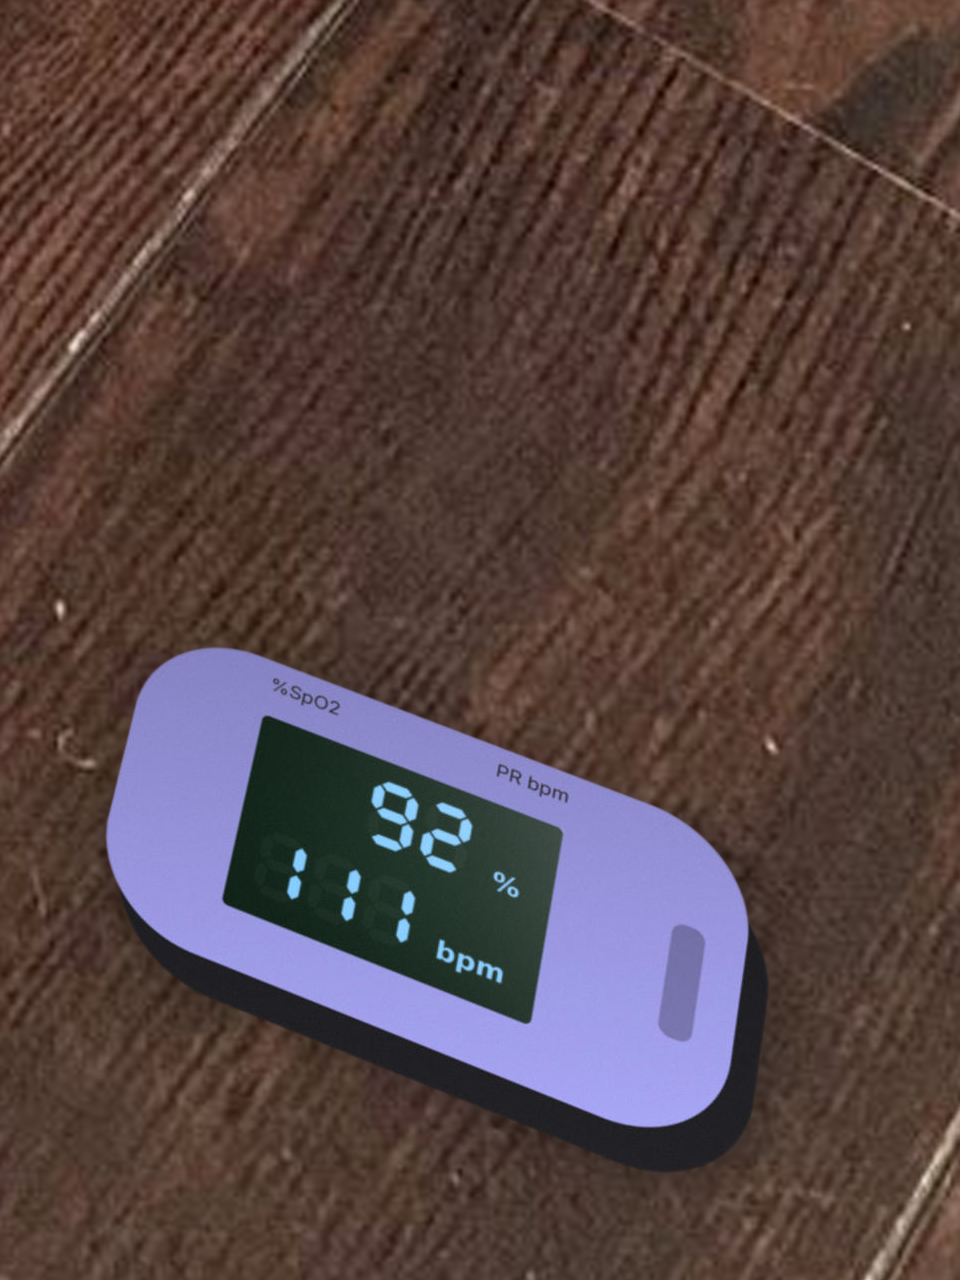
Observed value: 92; %
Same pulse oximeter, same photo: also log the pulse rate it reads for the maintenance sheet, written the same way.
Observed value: 111; bpm
